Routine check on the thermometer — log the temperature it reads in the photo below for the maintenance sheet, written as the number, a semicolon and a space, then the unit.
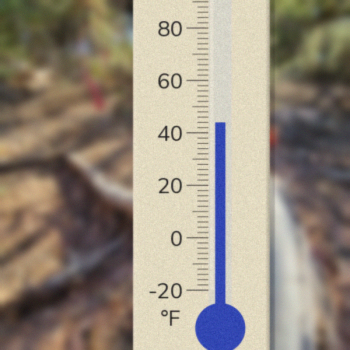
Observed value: 44; °F
